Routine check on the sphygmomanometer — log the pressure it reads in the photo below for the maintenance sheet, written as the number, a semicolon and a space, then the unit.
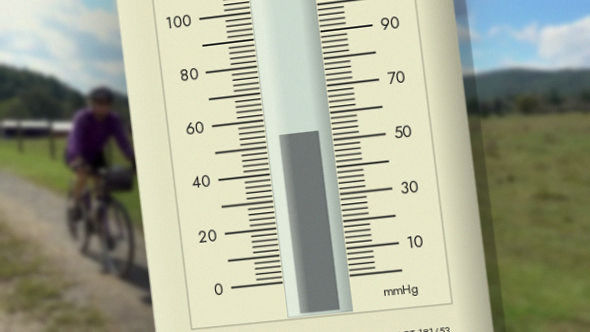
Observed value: 54; mmHg
